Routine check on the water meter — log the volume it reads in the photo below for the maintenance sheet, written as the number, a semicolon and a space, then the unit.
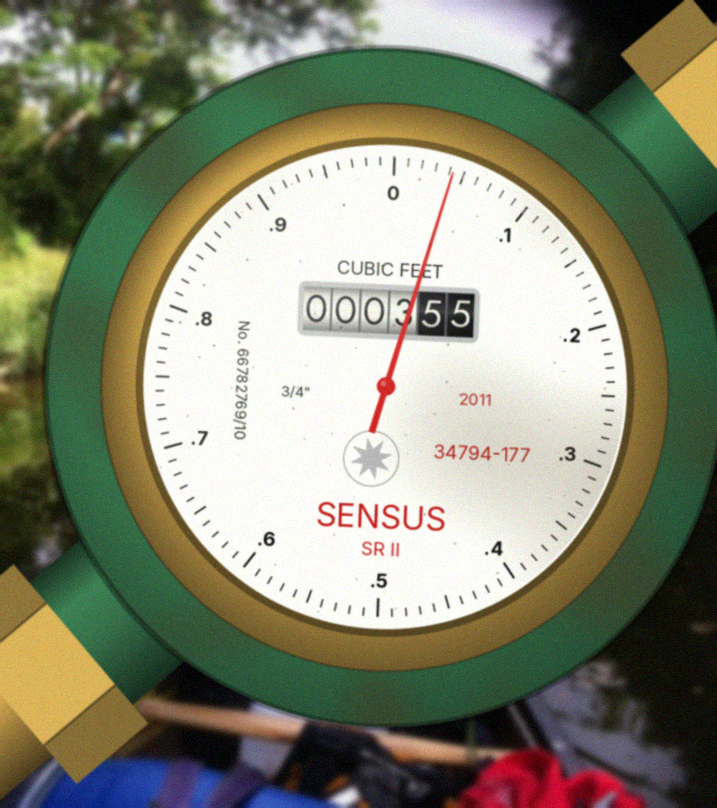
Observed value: 355.04; ft³
